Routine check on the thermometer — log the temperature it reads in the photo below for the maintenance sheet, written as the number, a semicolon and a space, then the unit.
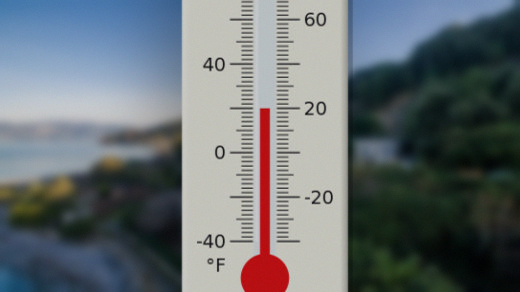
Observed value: 20; °F
